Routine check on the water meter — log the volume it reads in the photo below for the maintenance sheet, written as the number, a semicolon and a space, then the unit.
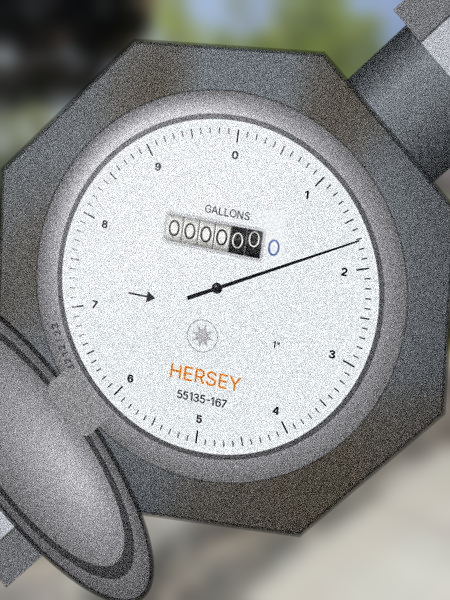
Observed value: 1.7; gal
